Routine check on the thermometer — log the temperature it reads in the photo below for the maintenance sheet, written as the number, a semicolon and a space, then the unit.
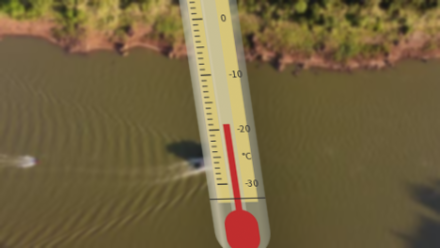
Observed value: -19; °C
